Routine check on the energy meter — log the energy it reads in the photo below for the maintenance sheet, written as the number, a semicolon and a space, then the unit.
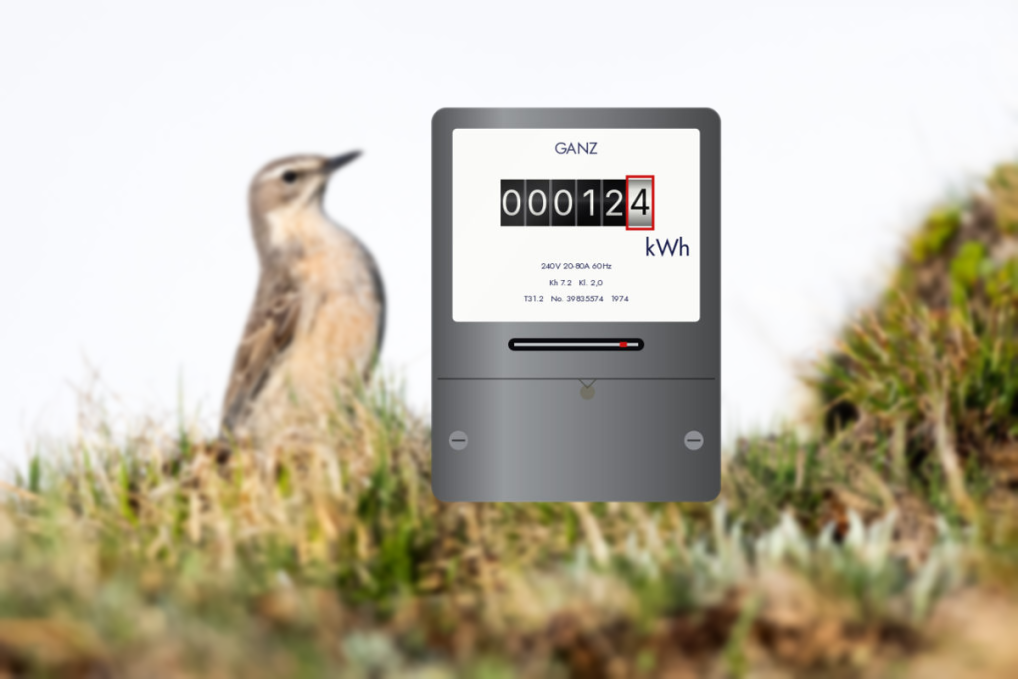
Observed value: 12.4; kWh
